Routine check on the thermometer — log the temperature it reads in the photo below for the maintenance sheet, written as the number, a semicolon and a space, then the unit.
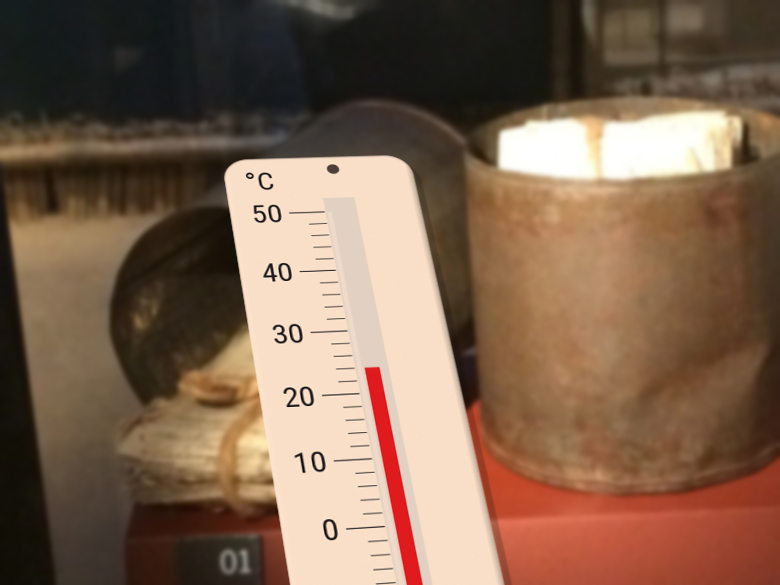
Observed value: 24; °C
